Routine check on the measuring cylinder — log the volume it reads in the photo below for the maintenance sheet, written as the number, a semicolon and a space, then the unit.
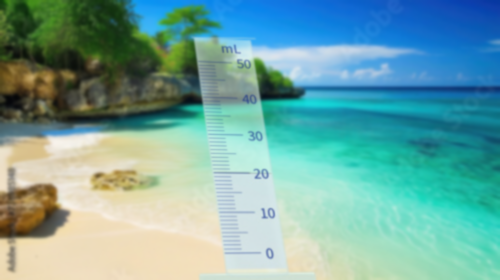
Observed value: 20; mL
